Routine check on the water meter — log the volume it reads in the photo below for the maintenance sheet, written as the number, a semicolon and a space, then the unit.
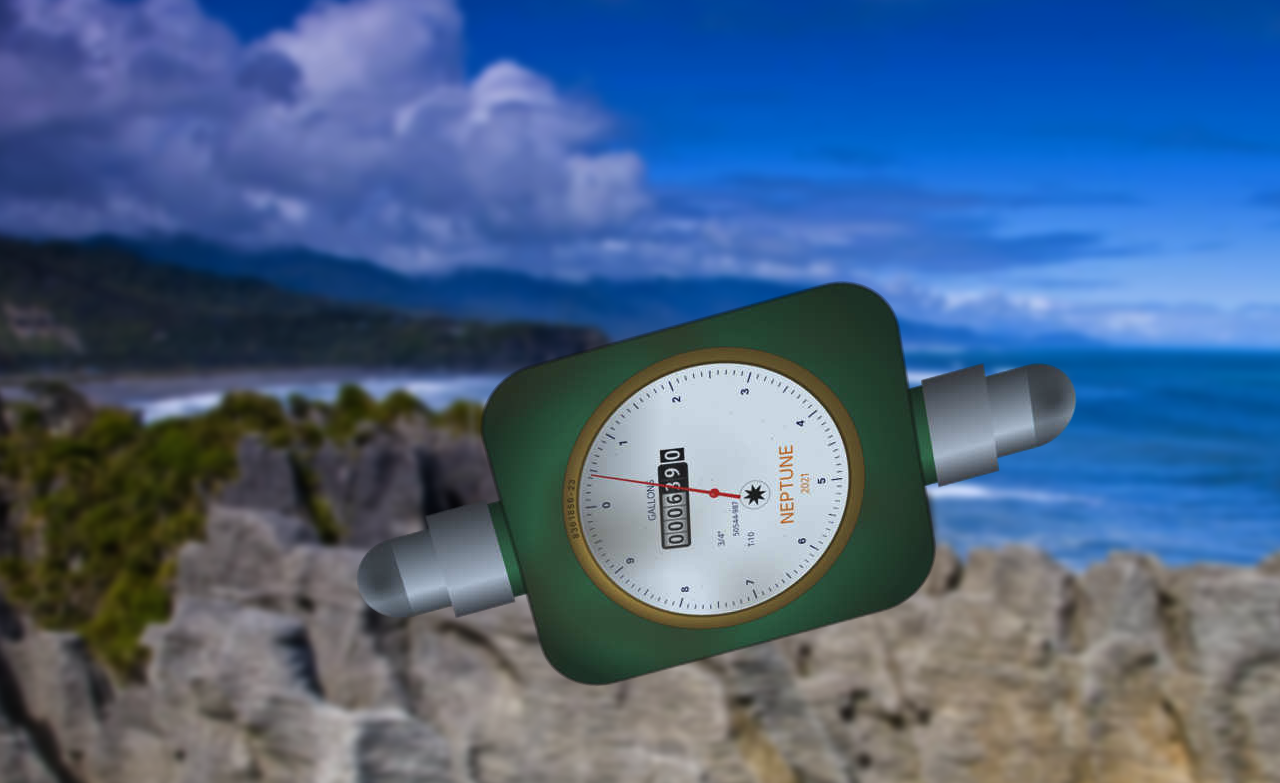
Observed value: 6390.4; gal
